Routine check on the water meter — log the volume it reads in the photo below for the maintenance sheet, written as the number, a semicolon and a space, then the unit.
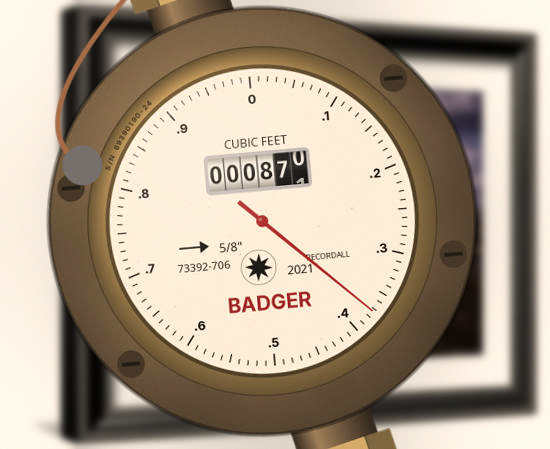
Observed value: 870.37; ft³
